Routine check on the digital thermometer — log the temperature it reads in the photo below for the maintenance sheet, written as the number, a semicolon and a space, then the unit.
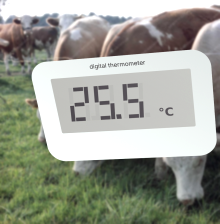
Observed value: 25.5; °C
